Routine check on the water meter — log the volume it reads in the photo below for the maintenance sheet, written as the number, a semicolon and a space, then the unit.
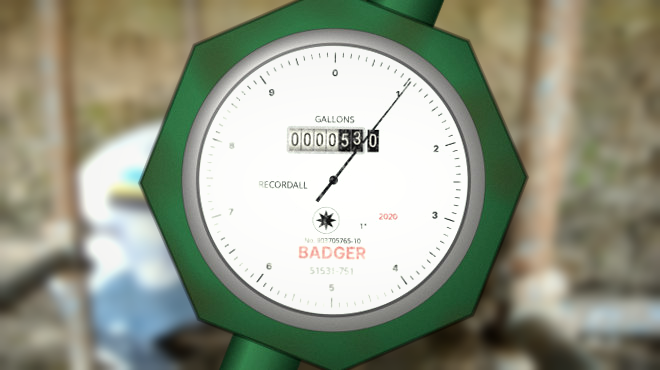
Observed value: 531.0; gal
